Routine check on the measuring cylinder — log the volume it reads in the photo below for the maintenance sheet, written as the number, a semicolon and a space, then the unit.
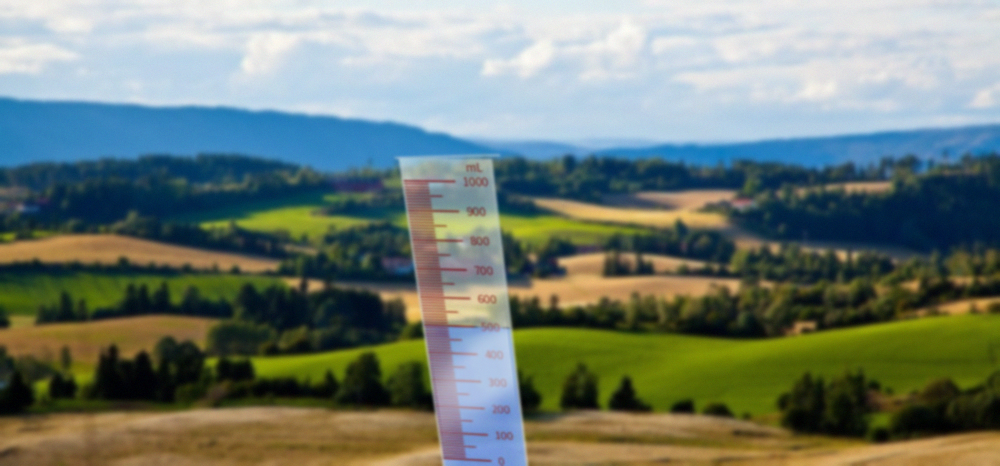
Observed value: 500; mL
